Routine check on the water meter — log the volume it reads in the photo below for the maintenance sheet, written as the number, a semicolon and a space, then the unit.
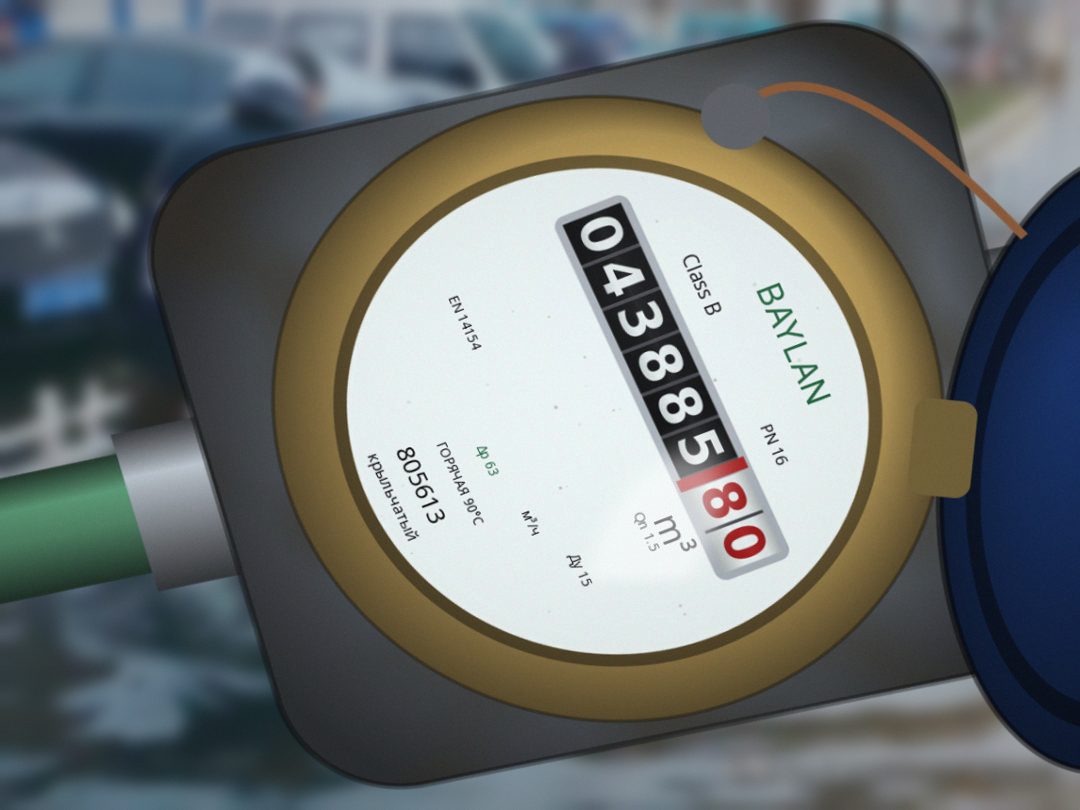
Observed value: 43885.80; m³
